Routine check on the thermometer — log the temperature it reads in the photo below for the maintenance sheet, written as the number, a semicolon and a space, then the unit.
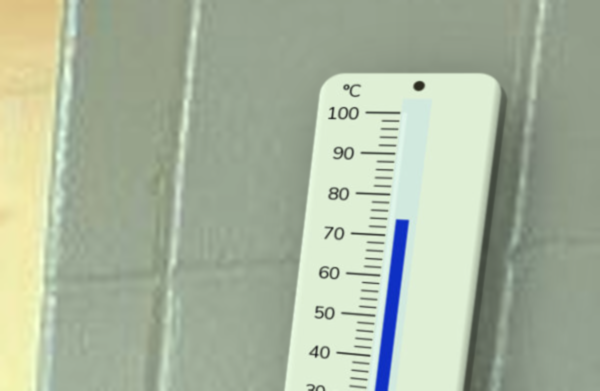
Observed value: 74; °C
